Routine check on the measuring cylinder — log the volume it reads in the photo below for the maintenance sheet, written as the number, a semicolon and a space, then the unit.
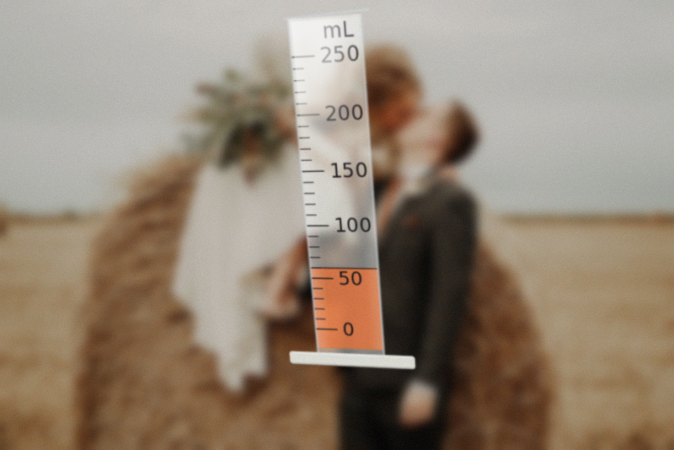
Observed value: 60; mL
